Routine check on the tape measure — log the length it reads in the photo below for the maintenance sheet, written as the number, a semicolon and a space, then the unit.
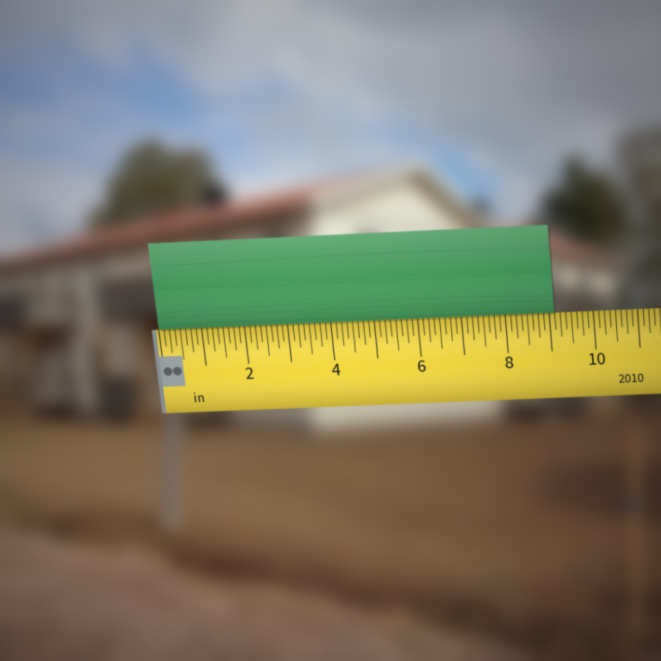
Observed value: 9.125; in
